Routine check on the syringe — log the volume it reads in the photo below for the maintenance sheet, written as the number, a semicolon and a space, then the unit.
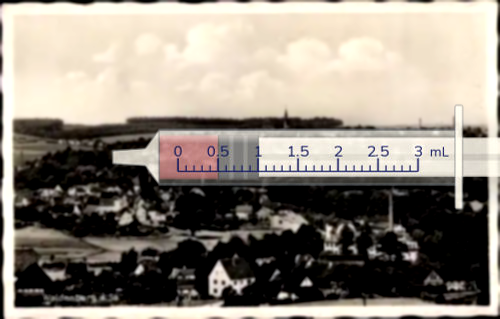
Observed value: 0.5; mL
